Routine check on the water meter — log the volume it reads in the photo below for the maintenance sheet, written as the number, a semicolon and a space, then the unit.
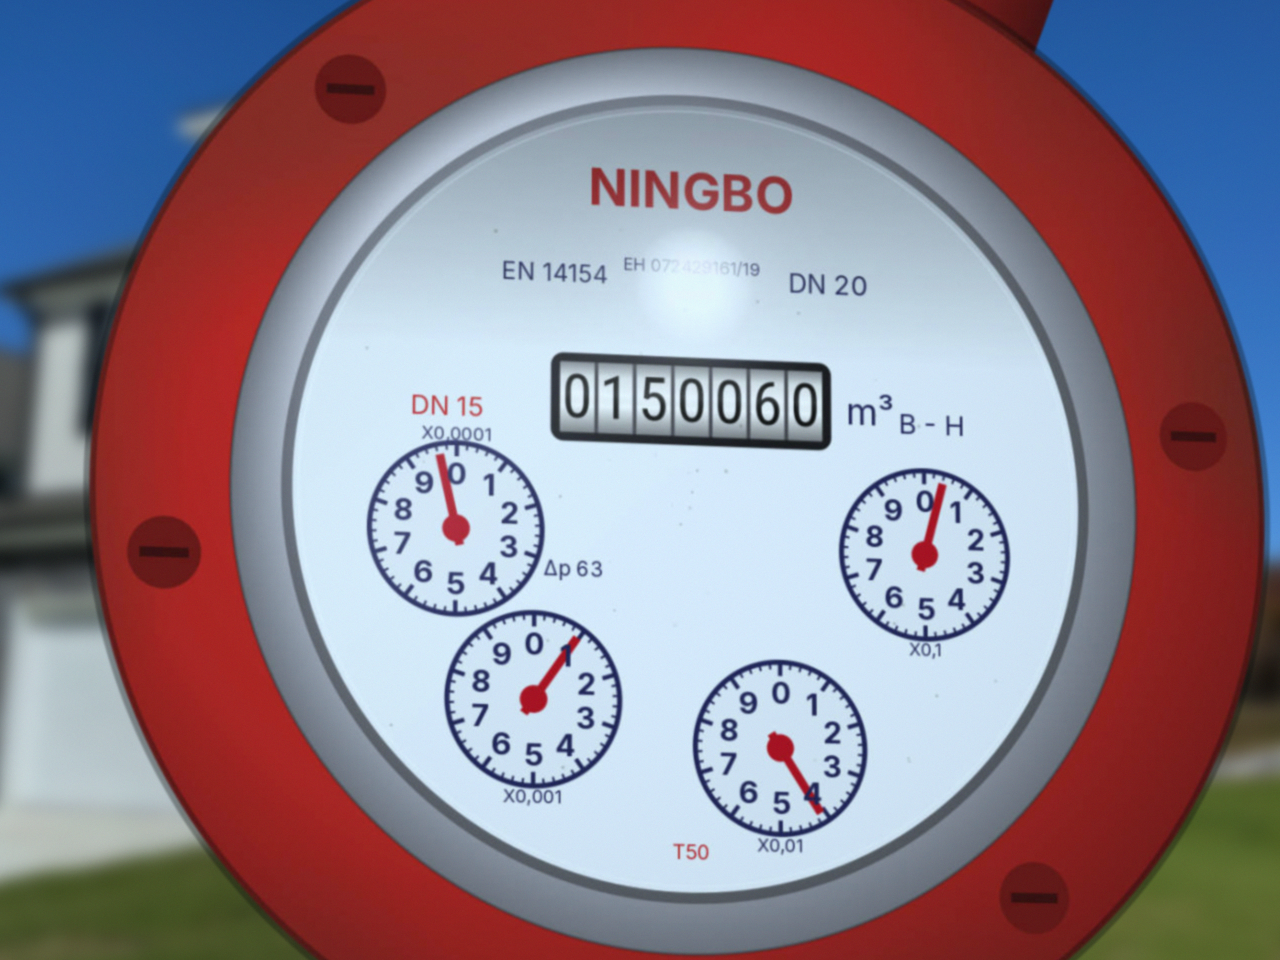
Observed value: 150060.0409; m³
